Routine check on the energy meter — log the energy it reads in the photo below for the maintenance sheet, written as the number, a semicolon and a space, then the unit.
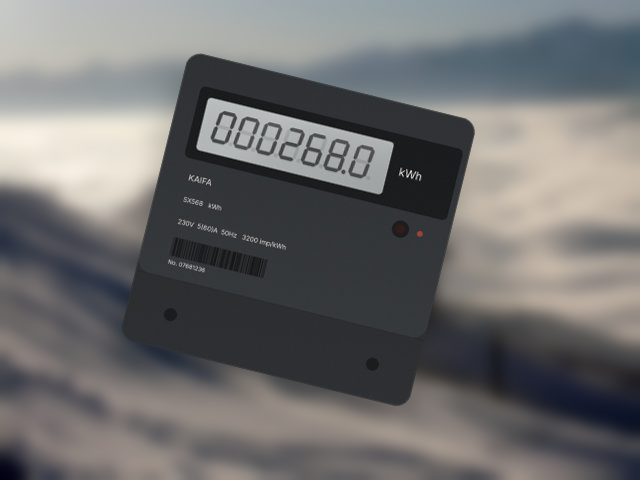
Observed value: 268.0; kWh
